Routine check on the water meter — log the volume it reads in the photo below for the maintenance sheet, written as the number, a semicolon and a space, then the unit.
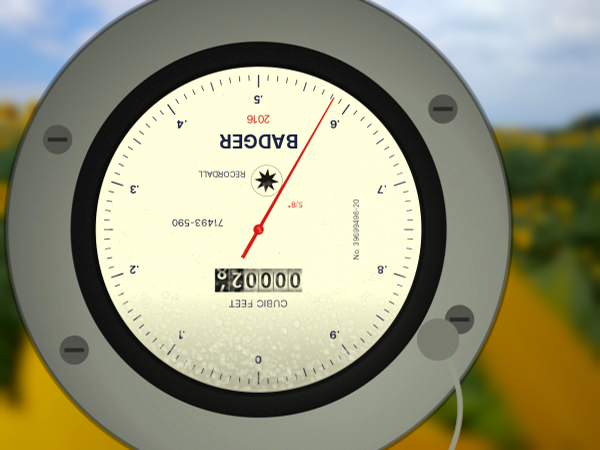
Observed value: 27.58; ft³
